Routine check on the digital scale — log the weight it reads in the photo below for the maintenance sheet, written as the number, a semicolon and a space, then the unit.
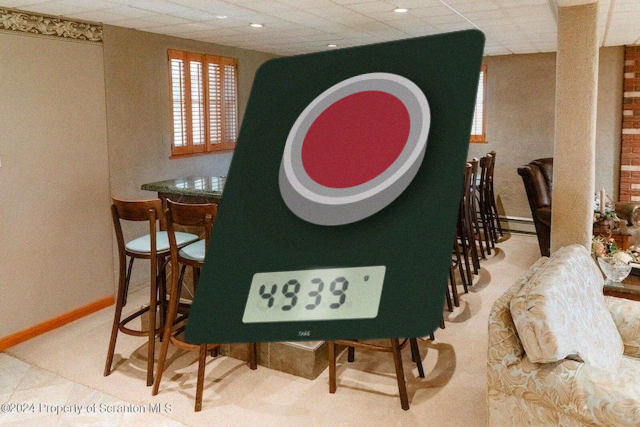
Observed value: 4939; g
